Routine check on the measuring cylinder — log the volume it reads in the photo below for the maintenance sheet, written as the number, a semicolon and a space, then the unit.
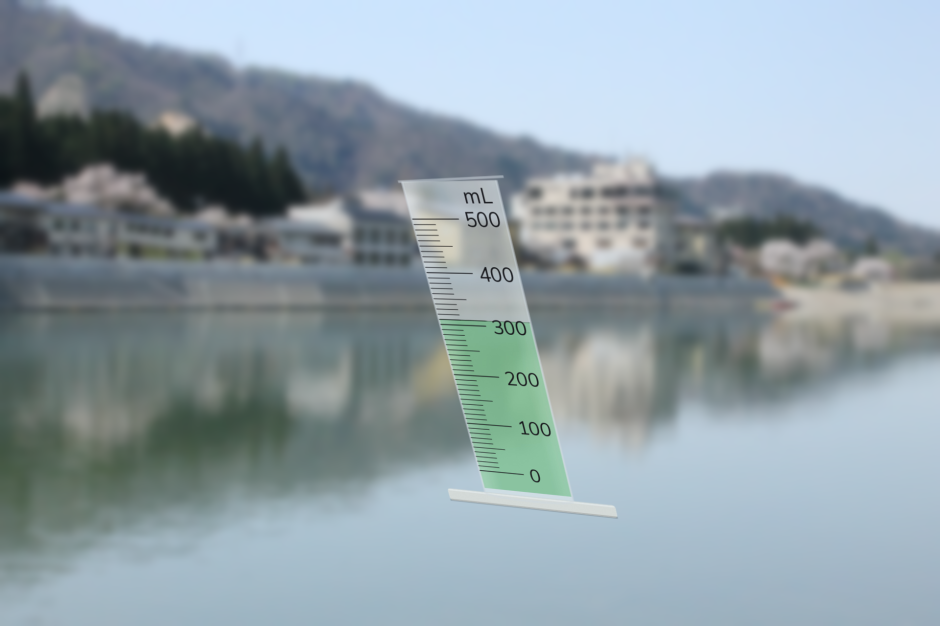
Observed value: 310; mL
